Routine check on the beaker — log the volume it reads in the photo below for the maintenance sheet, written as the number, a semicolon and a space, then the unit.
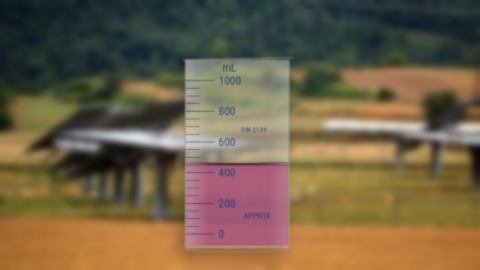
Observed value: 450; mL
